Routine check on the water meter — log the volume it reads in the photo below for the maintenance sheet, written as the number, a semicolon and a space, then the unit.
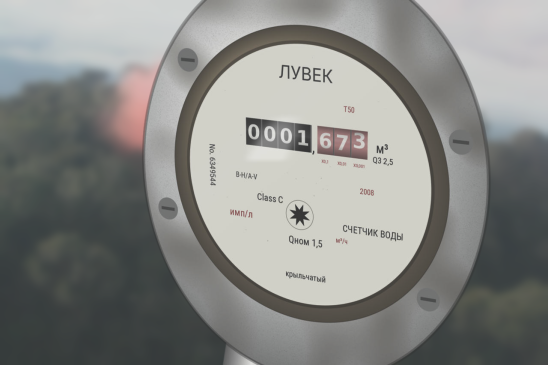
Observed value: 1.673; m³
